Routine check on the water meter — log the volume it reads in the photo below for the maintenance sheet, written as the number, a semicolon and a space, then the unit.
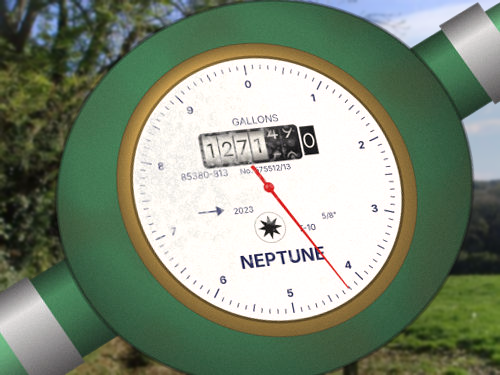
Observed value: 1271494.2; gal
